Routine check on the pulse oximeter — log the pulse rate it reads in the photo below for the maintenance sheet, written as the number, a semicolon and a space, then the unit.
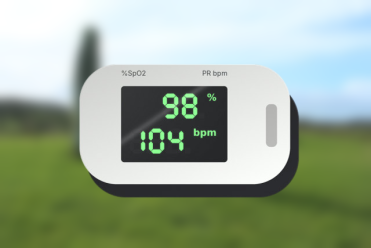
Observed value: 104; bpm
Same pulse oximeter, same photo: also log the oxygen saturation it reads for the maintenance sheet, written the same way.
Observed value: 98; %
